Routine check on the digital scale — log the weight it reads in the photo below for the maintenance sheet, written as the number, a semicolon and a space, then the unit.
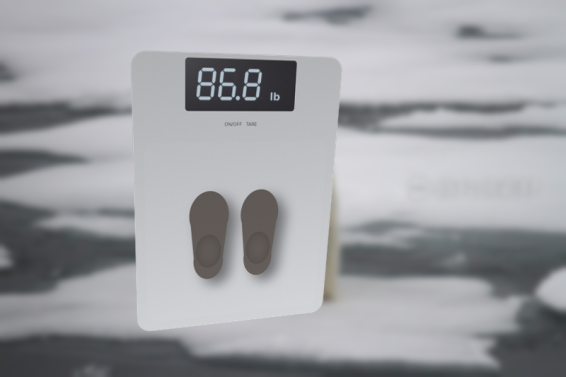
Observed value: 86.8; lb
